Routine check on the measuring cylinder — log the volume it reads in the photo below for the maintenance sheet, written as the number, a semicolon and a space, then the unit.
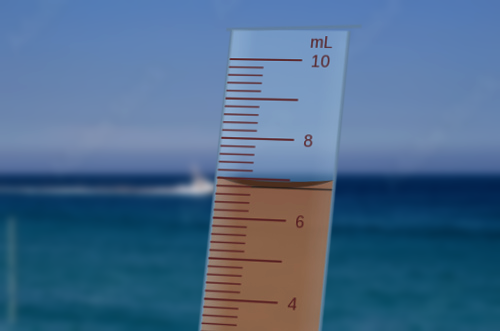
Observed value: 6.8; mL
